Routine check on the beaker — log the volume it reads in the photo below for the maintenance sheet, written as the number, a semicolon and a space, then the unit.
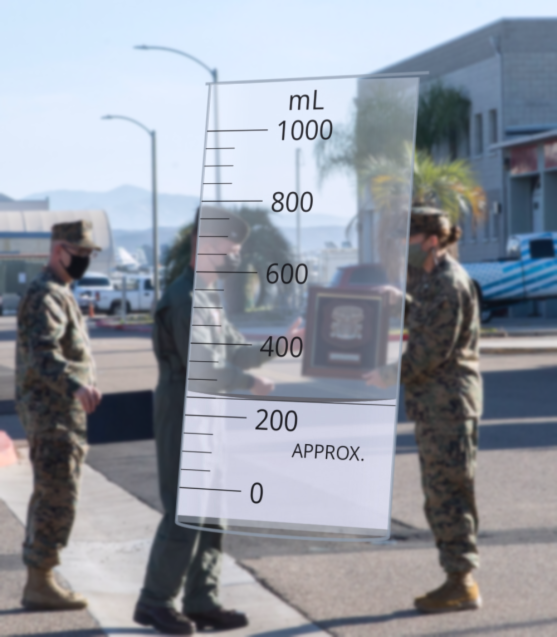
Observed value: 250; mL
